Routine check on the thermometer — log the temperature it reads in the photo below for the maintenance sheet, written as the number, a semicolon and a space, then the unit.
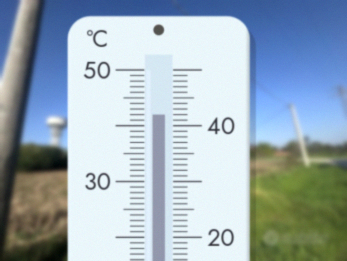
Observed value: 42; °C
